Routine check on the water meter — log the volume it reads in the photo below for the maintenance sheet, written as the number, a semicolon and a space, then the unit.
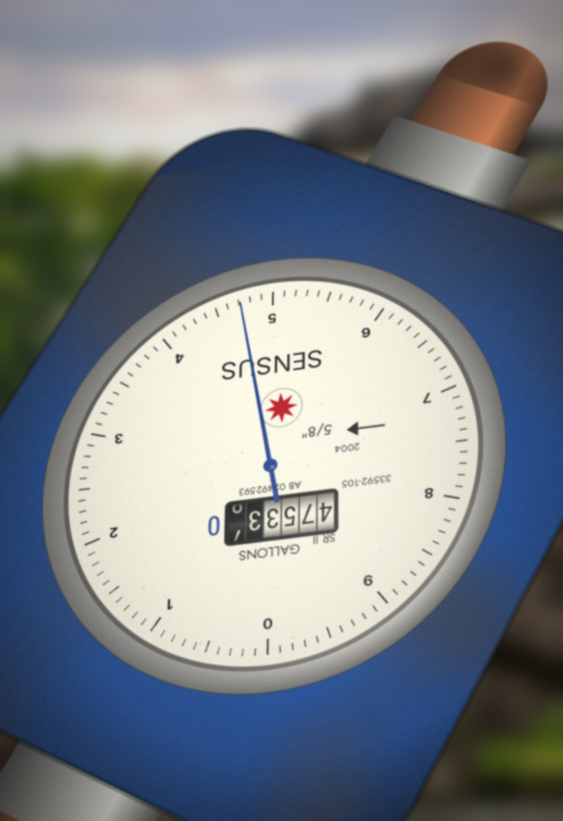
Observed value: 4753374.7; gal
